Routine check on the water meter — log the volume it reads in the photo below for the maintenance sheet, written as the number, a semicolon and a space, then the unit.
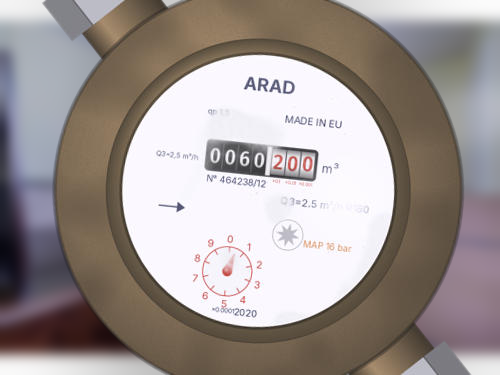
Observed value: 60.2000; m³
